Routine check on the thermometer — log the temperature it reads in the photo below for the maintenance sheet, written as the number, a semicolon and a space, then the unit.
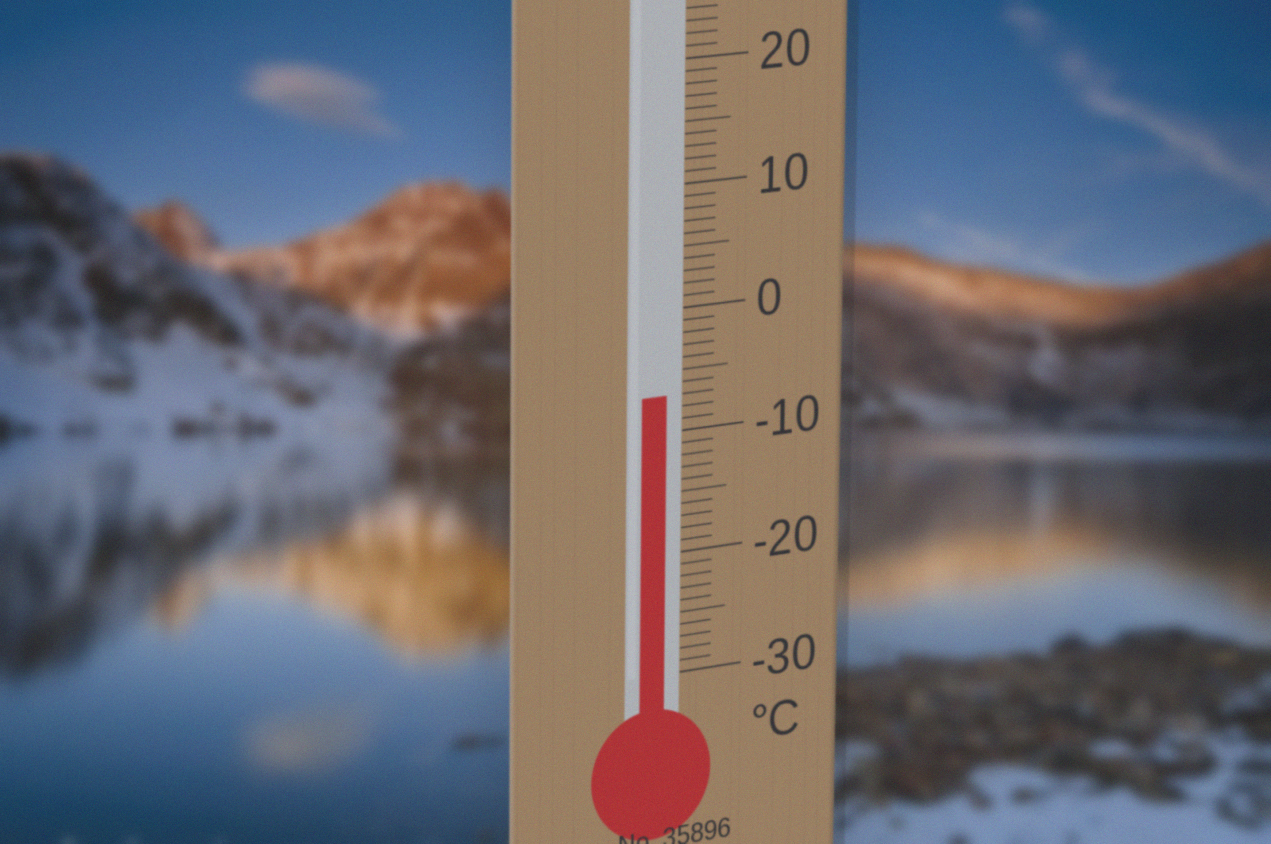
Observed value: -7; °C
